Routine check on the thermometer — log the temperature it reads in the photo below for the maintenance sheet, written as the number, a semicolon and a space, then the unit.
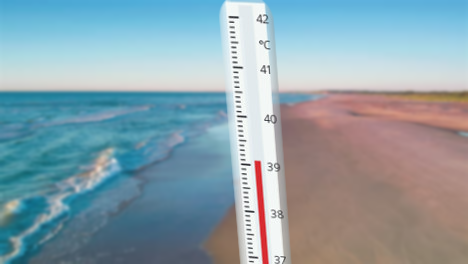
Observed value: 39.1; °C
